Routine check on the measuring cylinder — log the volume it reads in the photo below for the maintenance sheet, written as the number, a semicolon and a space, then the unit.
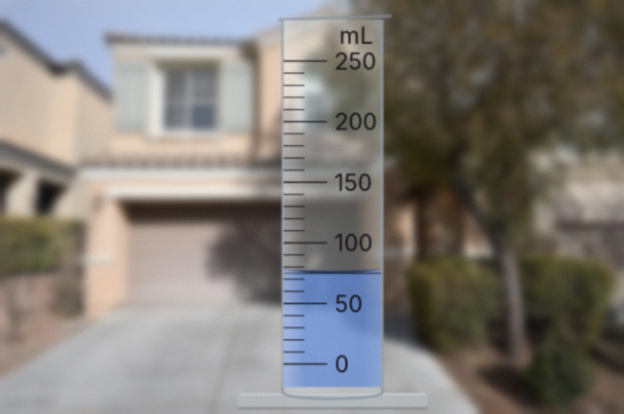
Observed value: 75; mL
